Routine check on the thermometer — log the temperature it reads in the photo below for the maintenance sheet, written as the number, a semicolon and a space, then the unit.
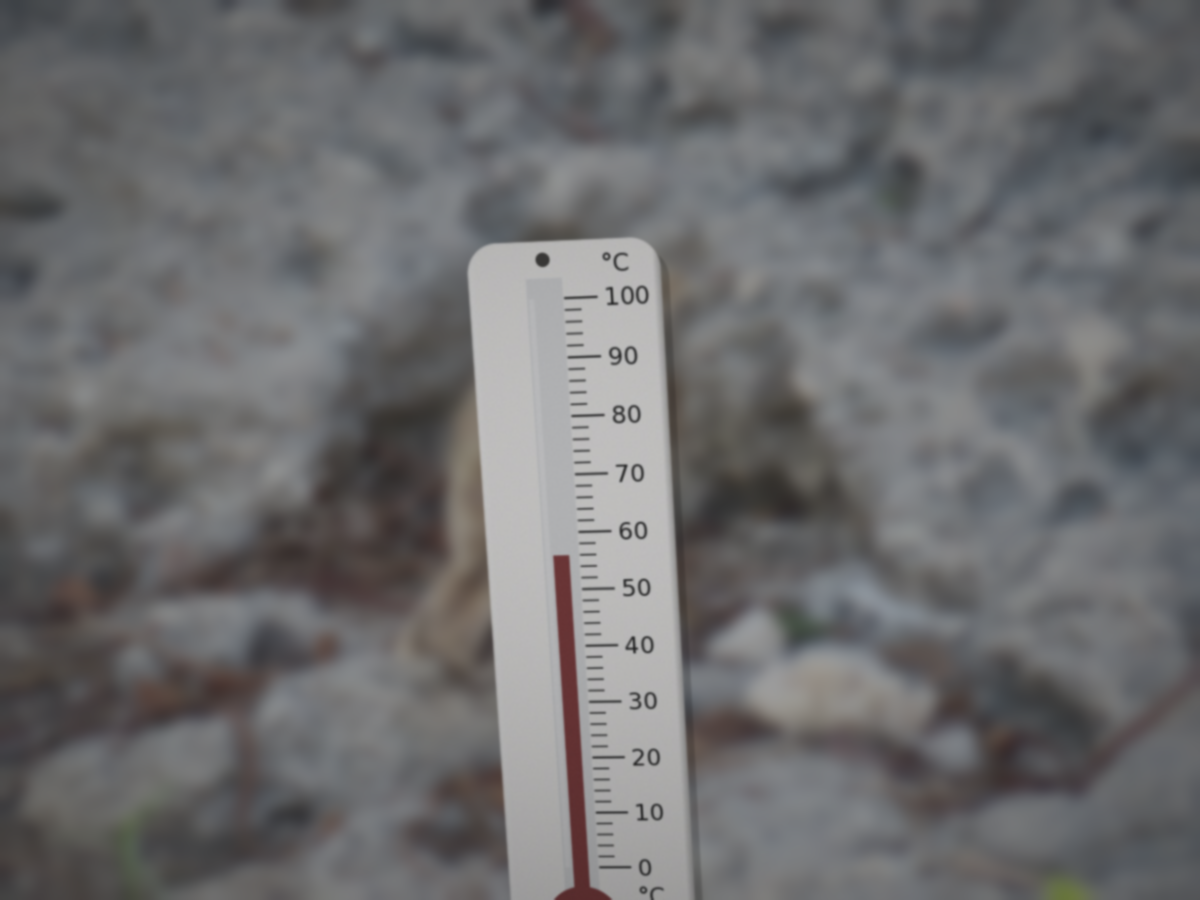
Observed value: 56; °C
